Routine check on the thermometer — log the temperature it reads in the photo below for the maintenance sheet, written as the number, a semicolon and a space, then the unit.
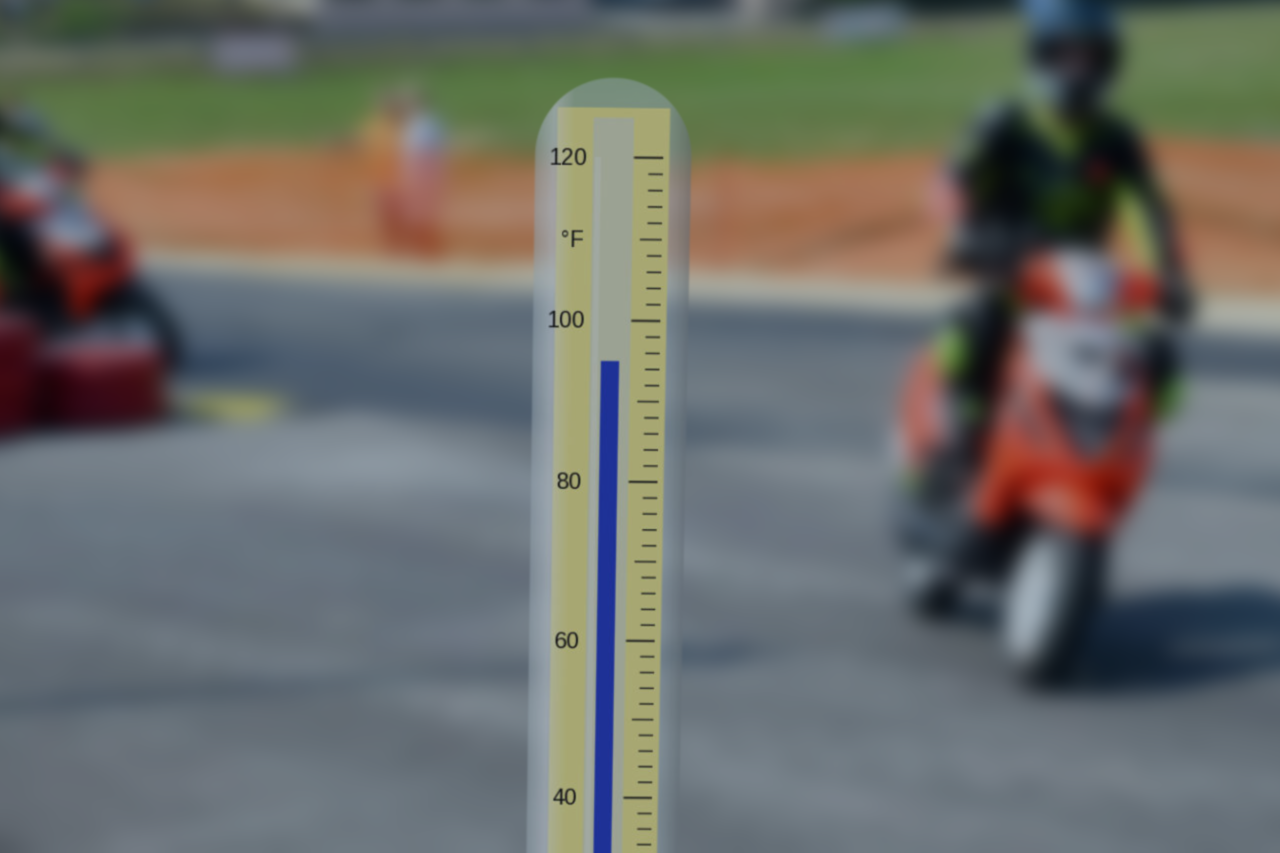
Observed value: 95; °F
